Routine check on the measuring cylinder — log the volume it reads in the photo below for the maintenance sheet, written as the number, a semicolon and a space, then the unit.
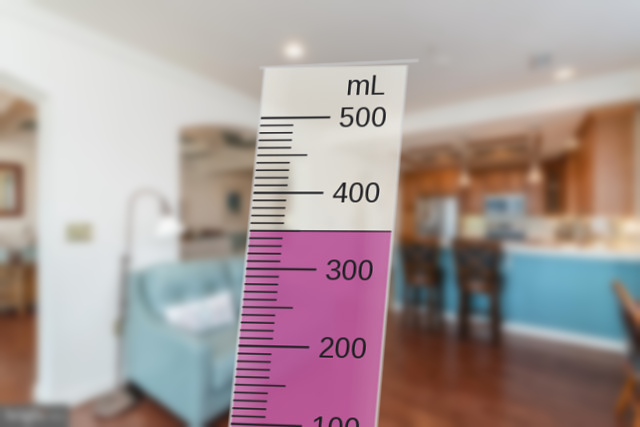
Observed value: 350; mL
